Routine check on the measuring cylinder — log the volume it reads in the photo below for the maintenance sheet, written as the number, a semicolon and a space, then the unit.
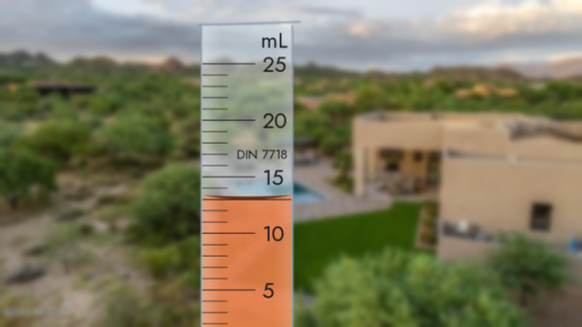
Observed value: 13; mL
